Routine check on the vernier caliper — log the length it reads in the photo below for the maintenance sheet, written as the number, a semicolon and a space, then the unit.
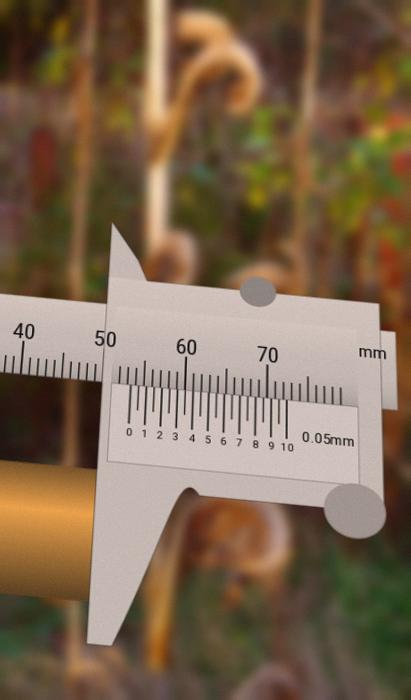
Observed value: 53.4; mm
